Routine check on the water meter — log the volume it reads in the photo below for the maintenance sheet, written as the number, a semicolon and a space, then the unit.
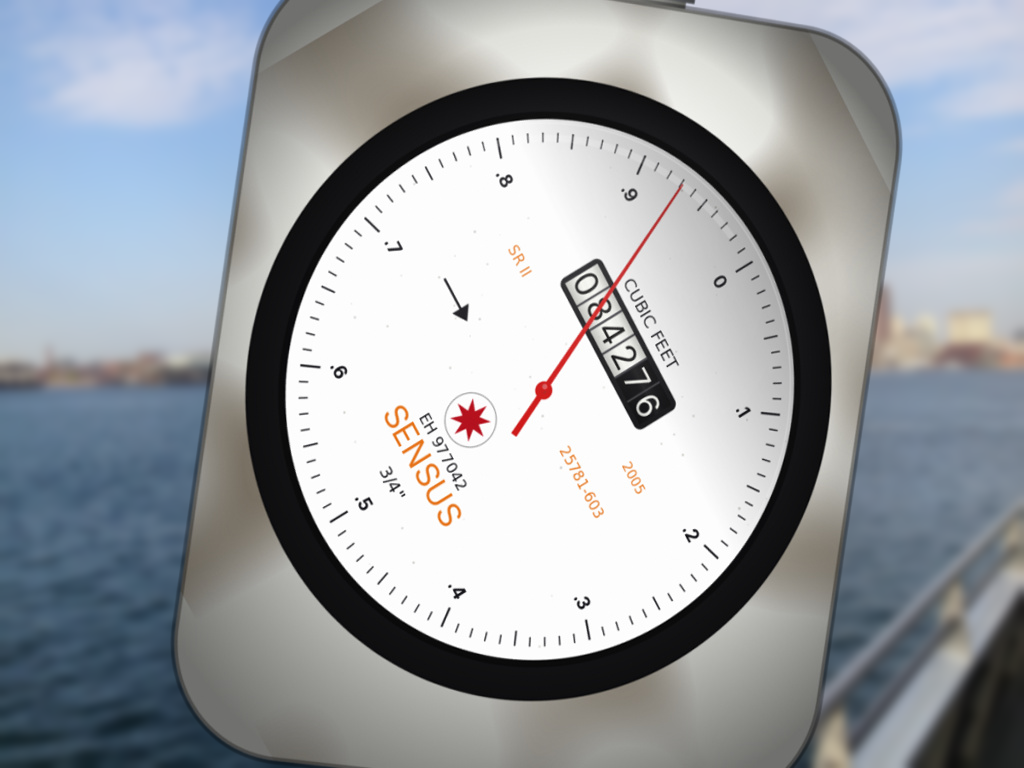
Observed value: 84275.93; ft³
